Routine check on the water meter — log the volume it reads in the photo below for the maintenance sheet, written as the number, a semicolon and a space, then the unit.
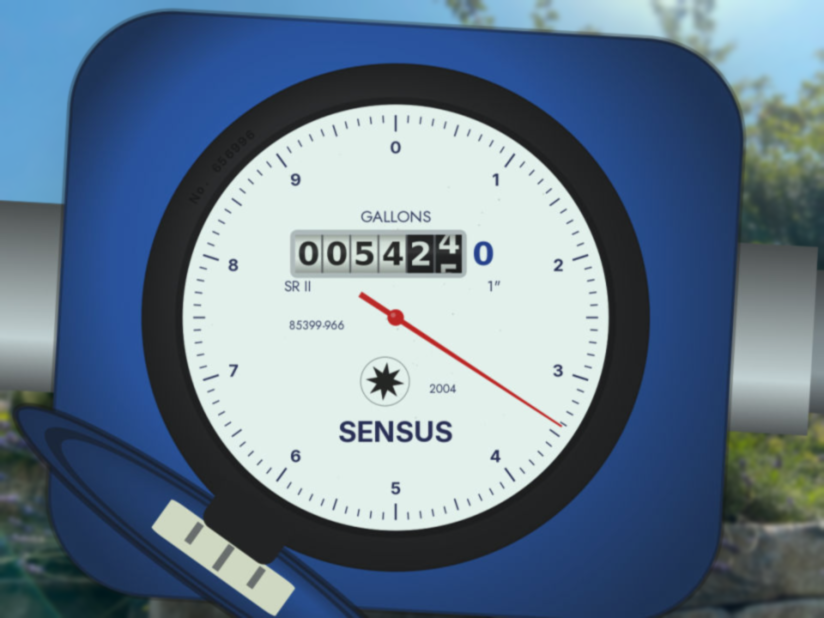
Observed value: 54243.4; gal
